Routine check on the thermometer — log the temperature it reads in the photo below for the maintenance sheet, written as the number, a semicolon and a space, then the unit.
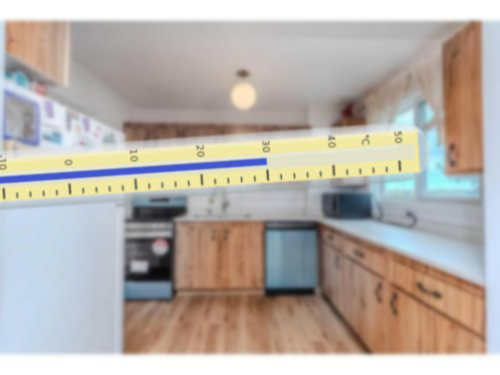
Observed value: 30; °C
